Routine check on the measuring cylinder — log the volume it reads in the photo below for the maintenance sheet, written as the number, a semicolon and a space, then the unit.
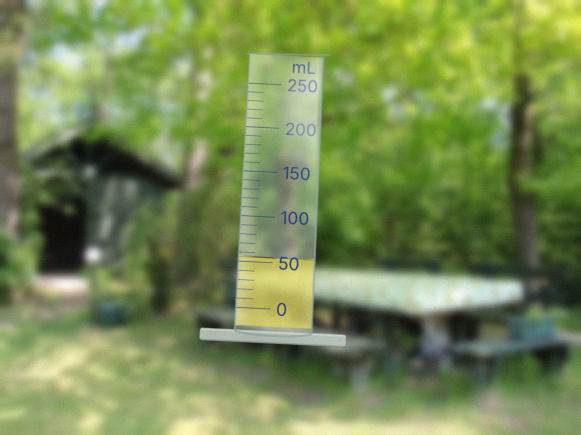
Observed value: 55; mL
